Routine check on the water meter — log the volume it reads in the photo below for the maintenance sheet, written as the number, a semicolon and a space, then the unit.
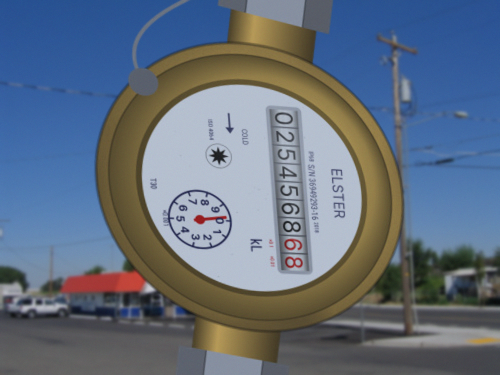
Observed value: 254568.679; kL
